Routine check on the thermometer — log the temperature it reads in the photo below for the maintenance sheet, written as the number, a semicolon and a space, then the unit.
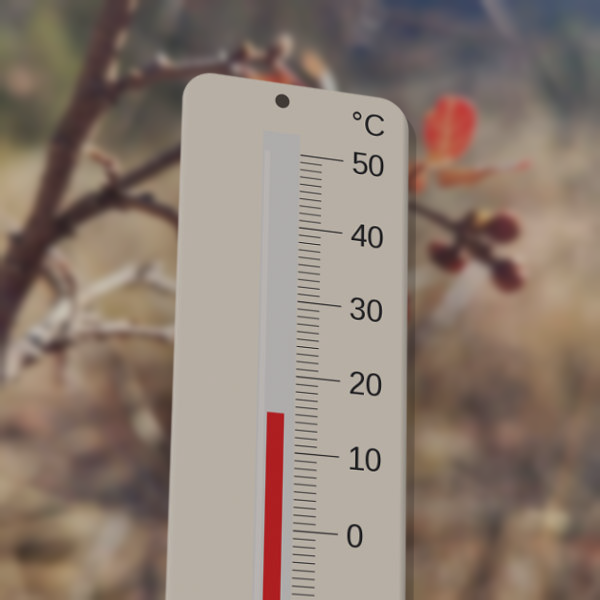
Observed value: 15; °C
